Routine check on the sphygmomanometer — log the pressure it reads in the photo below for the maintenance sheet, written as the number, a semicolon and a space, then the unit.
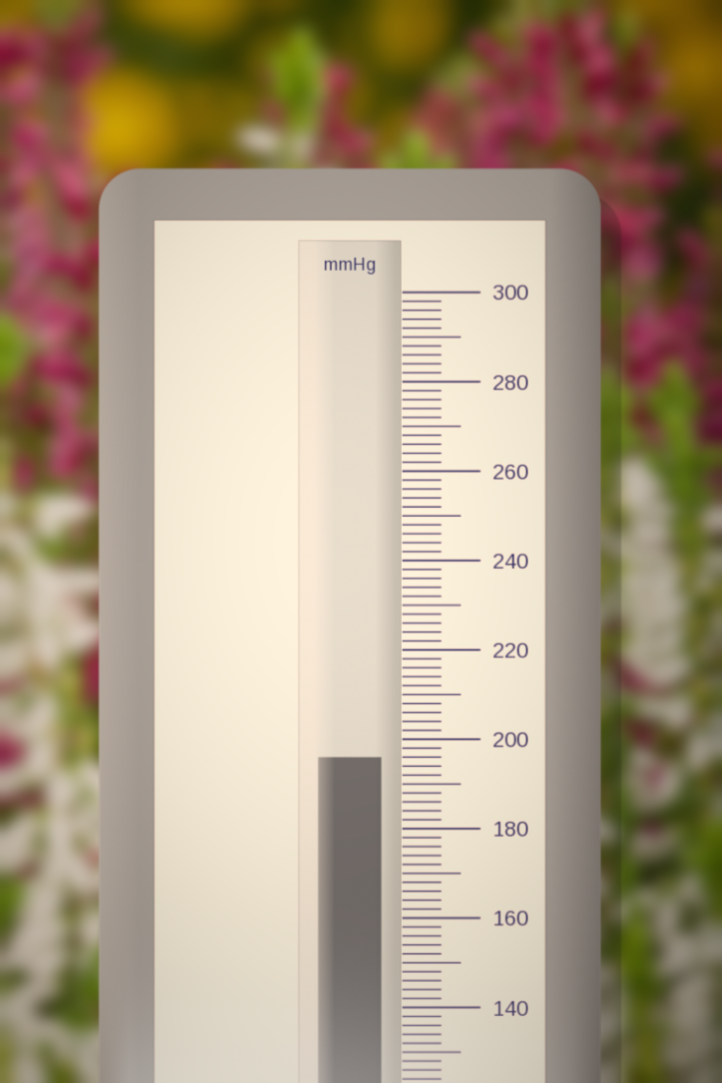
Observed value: 196; mmHg
